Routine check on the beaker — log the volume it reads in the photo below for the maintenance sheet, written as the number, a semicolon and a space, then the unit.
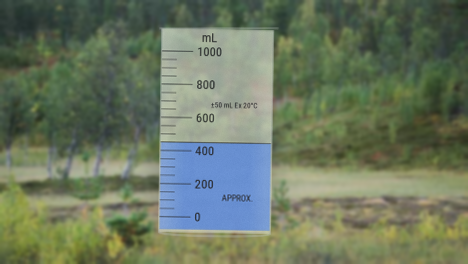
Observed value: 450; mL
